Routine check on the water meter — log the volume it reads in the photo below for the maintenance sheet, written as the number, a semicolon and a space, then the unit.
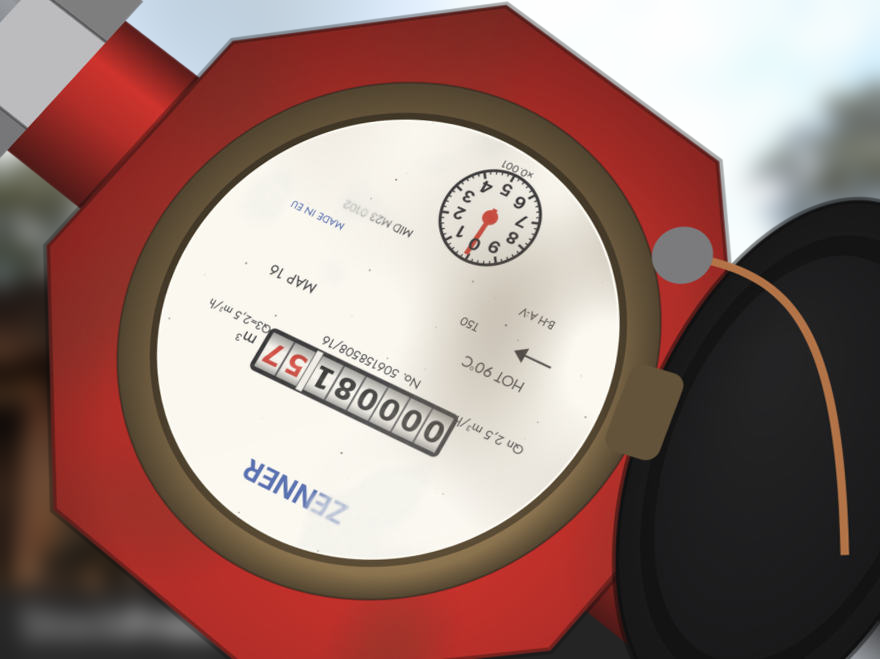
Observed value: 81.570; m³
